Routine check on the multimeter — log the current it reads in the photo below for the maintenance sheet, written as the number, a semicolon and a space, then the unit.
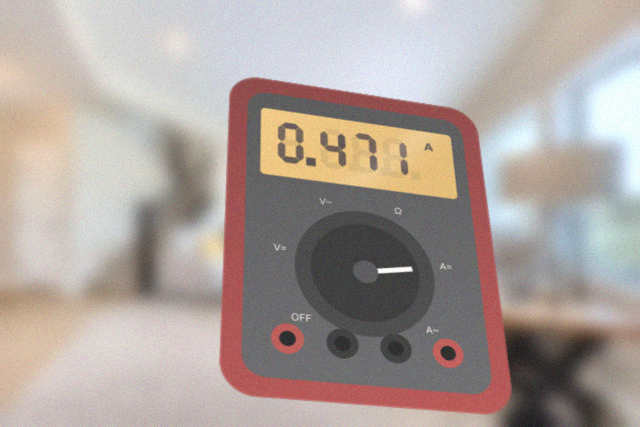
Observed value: 0.471; A
